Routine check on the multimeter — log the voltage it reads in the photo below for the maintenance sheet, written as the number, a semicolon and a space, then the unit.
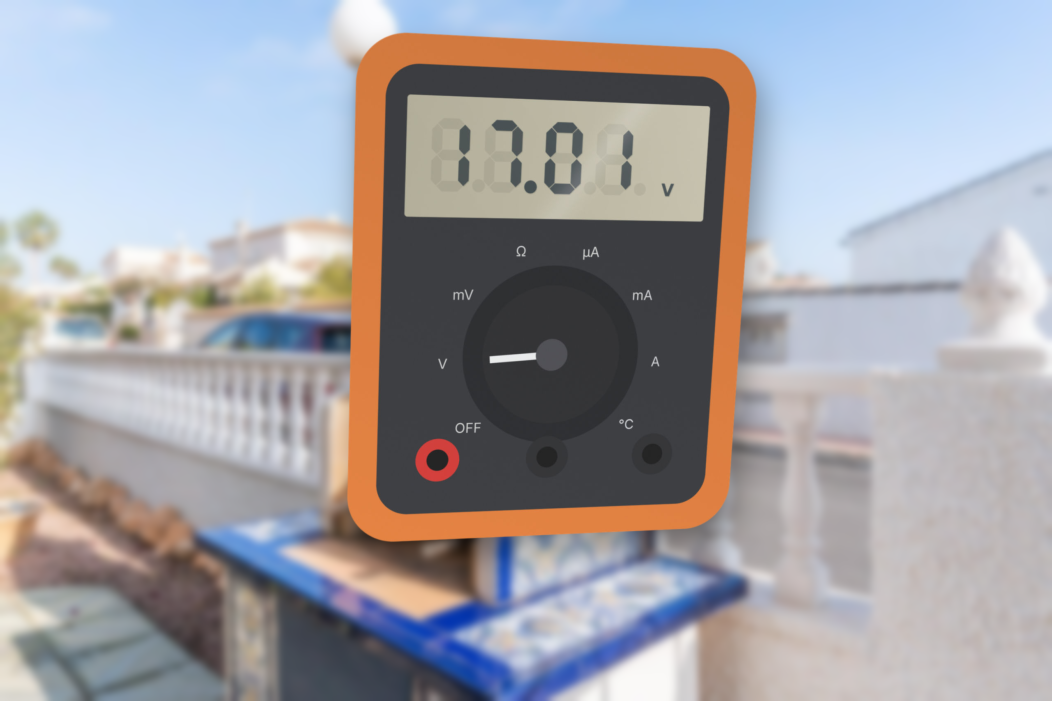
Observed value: 17.01; V
